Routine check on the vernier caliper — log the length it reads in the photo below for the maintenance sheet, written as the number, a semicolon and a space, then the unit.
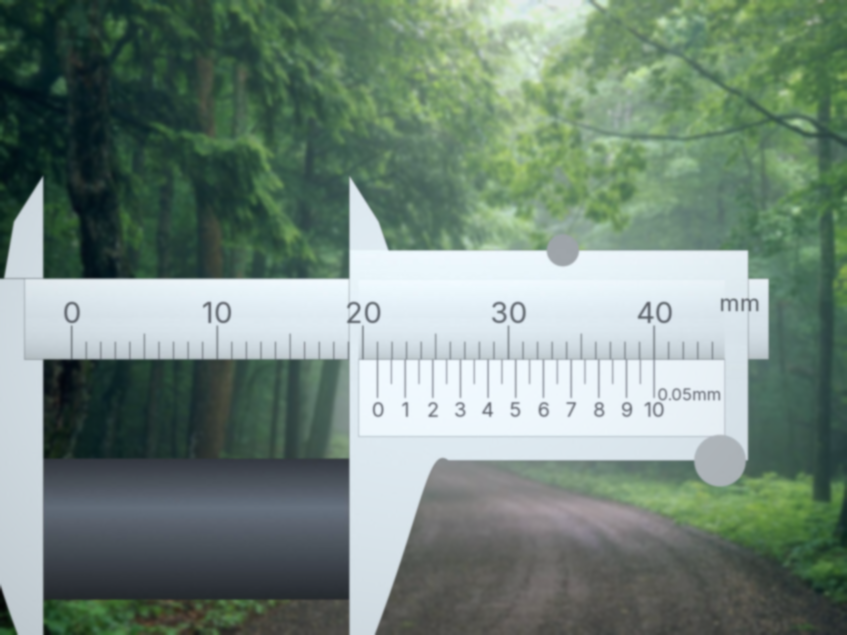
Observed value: 21.0; mm
